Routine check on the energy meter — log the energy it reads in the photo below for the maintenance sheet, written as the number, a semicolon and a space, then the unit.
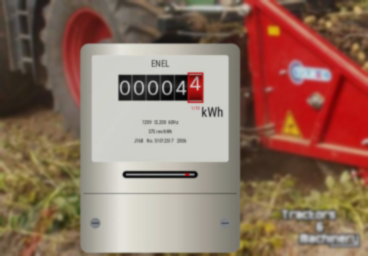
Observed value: 4.4; kWh
